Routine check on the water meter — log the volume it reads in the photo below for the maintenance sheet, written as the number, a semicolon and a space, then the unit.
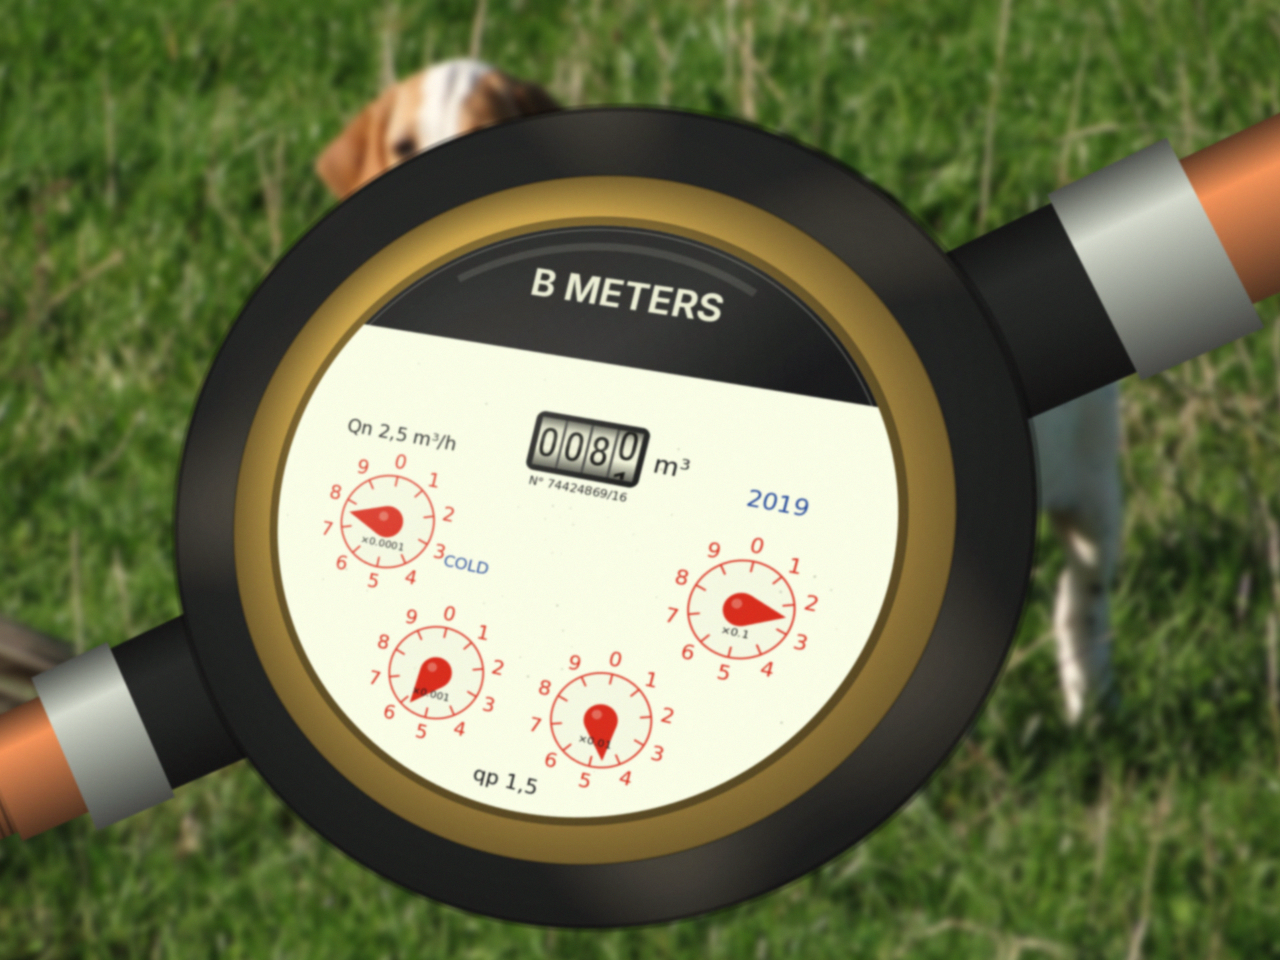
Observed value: 80.2457; m³
